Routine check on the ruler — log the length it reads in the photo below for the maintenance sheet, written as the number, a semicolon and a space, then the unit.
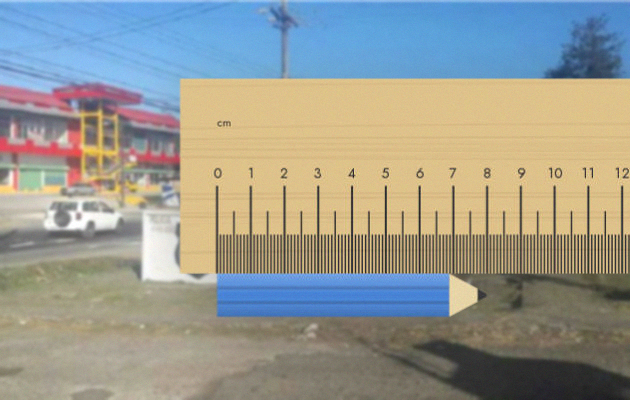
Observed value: 8; cm
